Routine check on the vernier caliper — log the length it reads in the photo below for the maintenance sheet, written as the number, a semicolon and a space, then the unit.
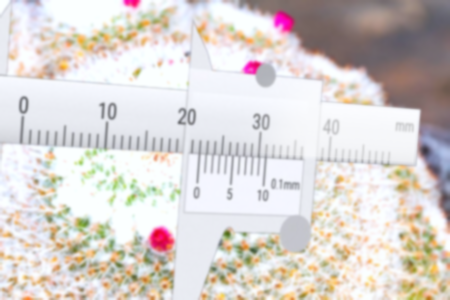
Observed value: 22.0; mm
